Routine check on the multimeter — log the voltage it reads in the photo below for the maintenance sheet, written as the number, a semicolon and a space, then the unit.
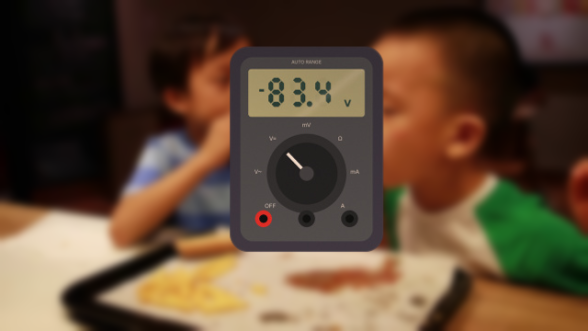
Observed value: -83.4; V
